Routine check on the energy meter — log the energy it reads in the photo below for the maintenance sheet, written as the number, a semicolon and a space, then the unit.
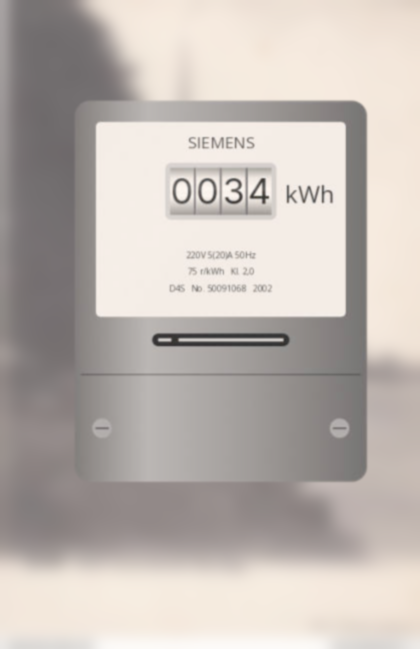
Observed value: 34; kWh
